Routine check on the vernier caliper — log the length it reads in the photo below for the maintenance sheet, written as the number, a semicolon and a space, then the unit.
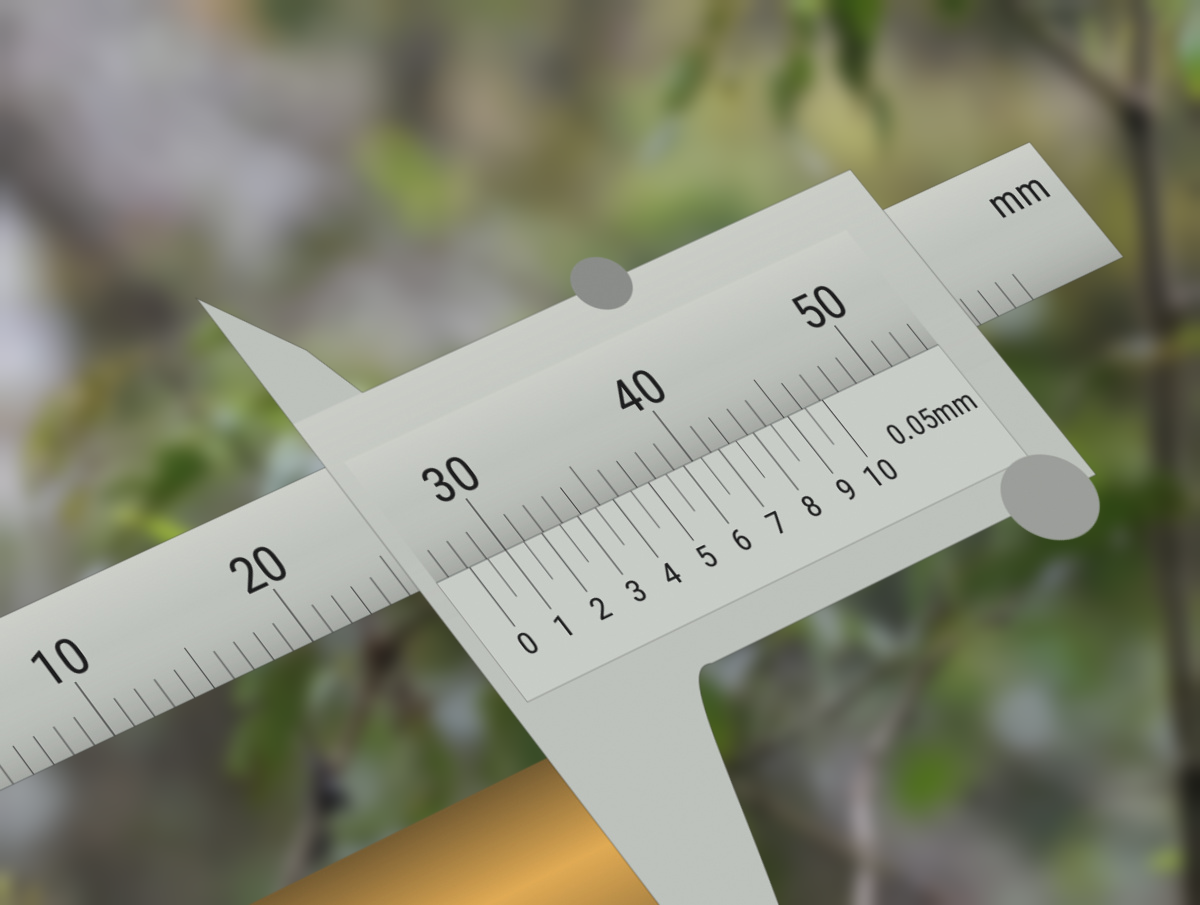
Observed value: 28.1; mm
